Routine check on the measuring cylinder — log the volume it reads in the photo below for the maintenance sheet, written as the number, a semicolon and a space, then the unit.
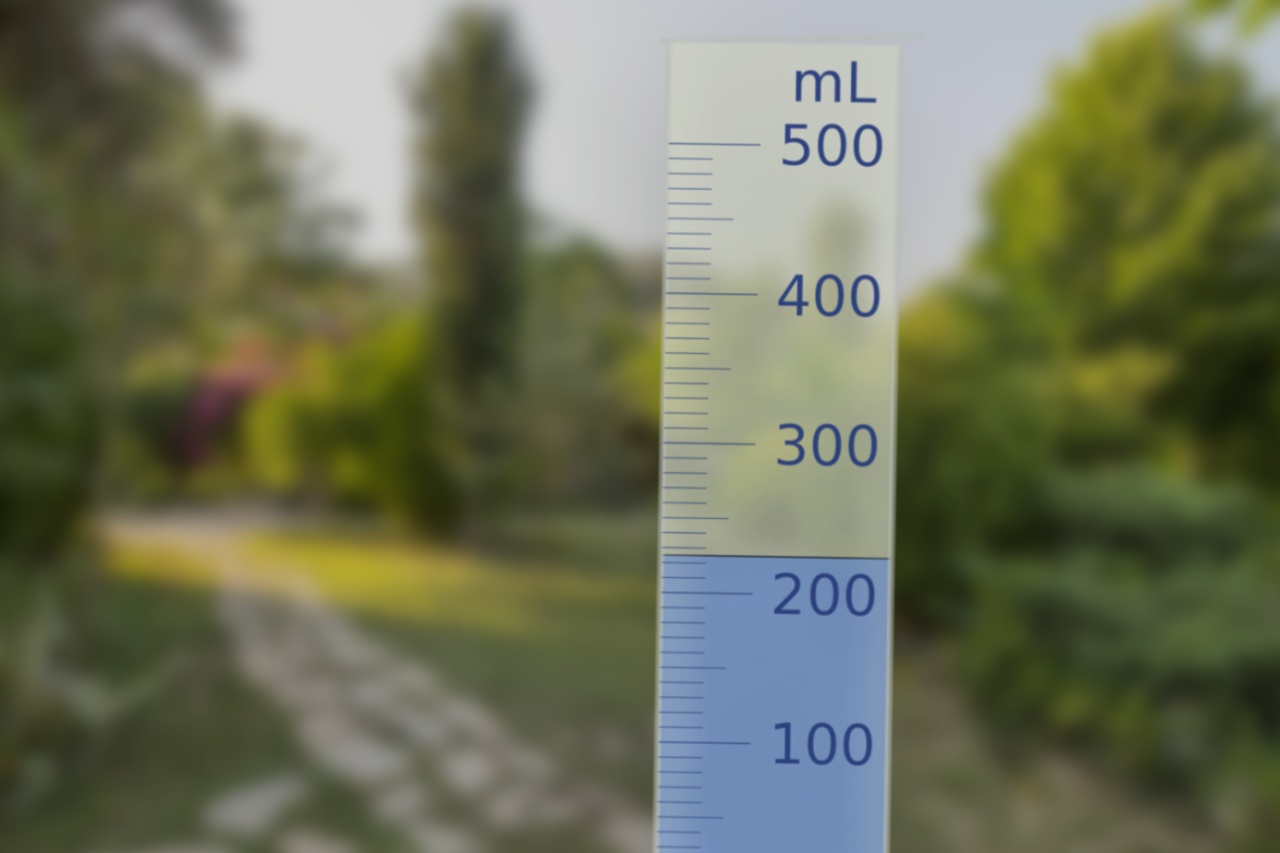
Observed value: 225; mL
